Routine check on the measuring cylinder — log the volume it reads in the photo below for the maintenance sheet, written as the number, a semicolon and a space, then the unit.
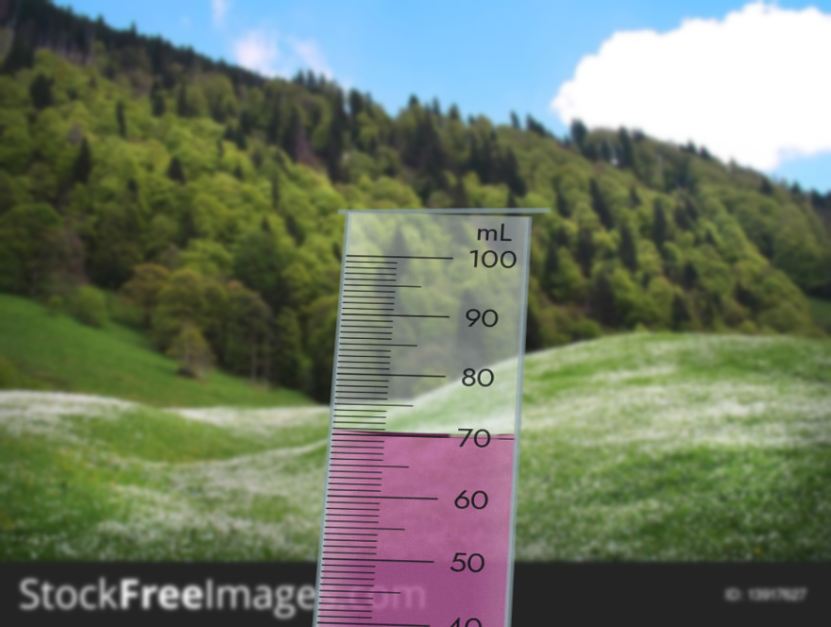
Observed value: 70; mL
